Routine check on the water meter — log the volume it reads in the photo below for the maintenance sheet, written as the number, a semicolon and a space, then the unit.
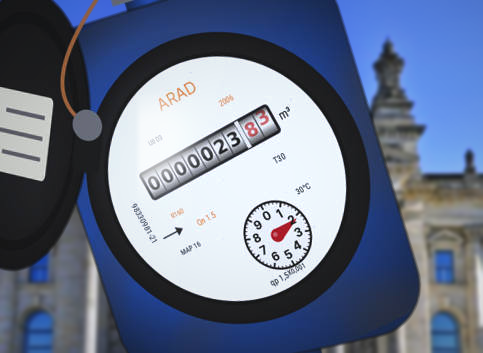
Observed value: 23.832; m³
